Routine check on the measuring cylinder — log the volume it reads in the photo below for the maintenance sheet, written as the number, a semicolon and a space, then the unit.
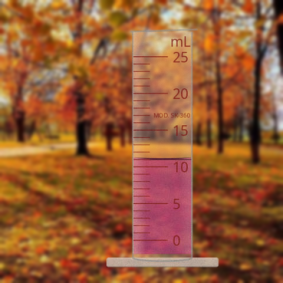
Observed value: 11; mL
